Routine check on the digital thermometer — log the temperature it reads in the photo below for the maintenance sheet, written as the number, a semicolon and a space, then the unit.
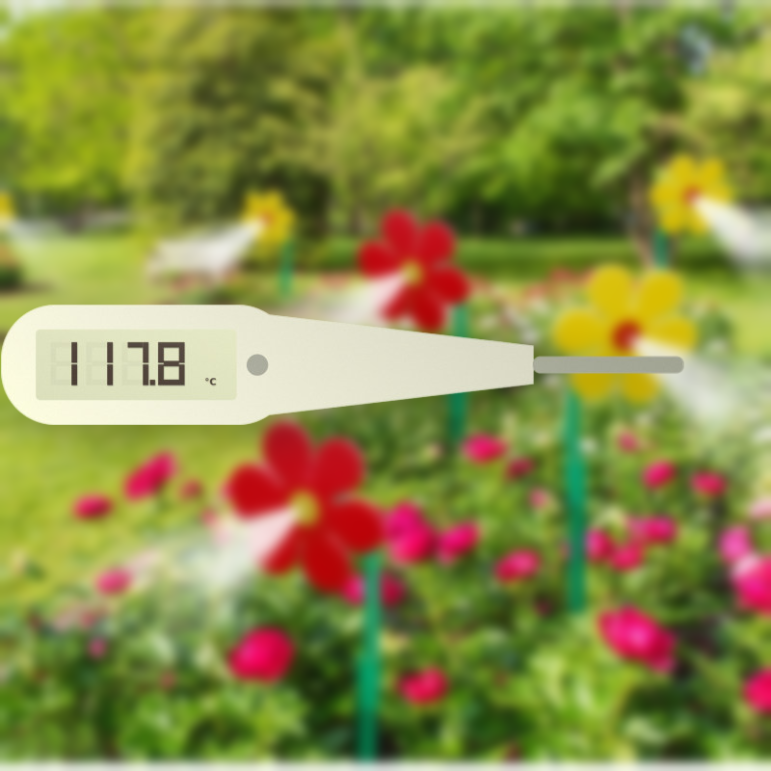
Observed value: 117.8; °C
